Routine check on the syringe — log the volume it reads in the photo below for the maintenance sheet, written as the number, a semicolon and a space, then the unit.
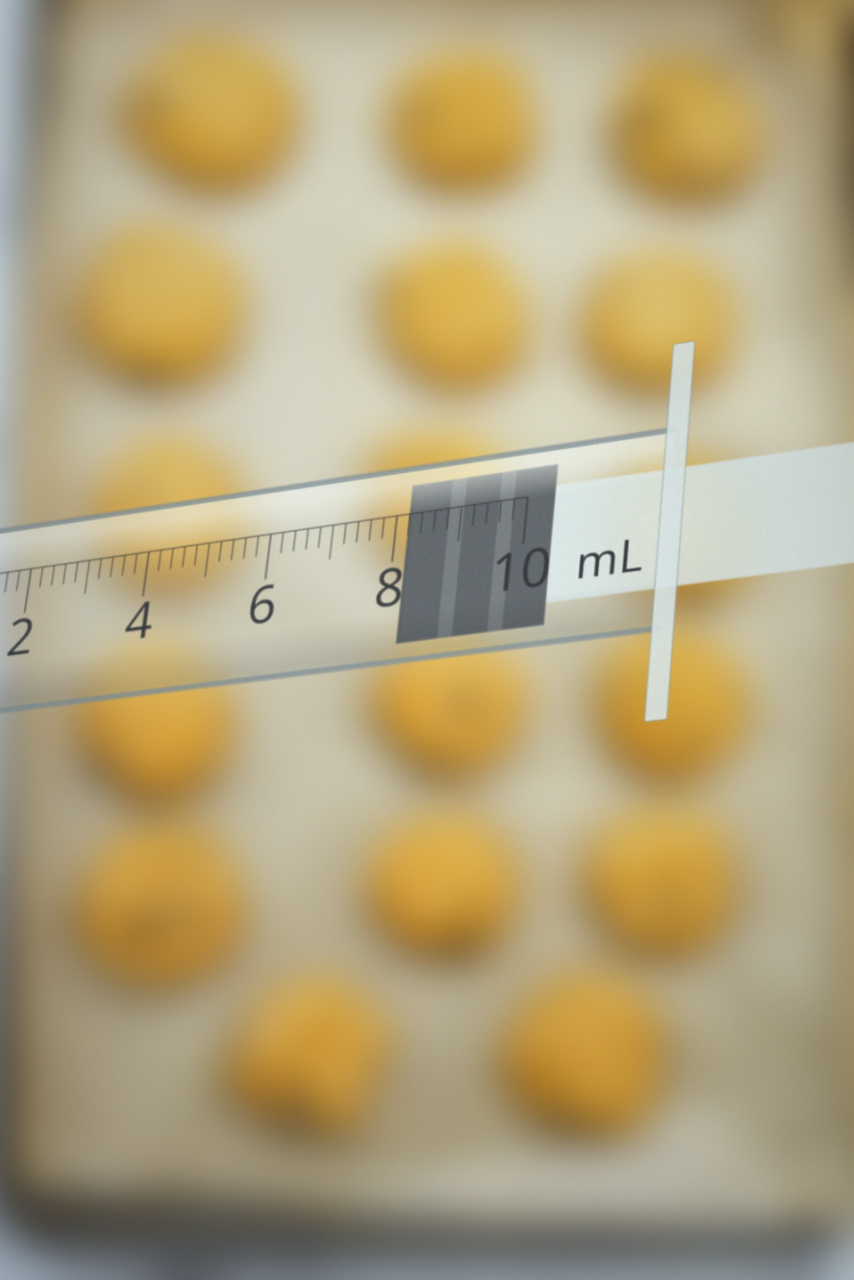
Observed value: 8.2; mL
